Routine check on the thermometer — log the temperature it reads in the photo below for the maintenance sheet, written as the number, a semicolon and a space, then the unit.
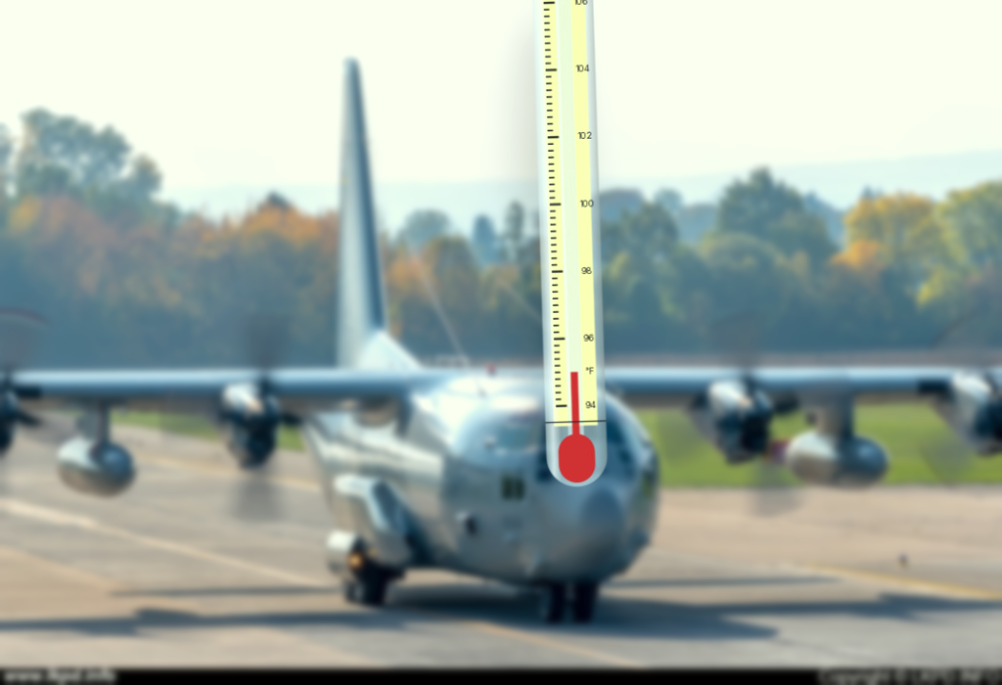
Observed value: 95; °F
